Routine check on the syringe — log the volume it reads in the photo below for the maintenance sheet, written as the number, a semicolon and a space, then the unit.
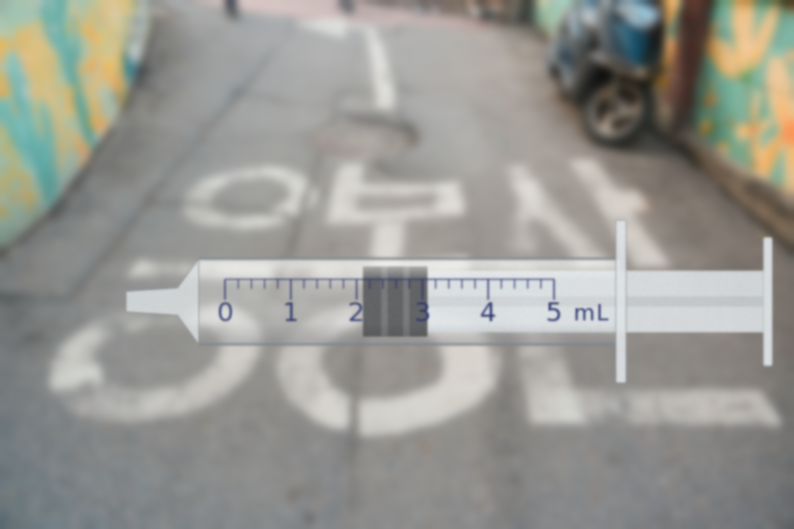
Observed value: 2.1; mL
